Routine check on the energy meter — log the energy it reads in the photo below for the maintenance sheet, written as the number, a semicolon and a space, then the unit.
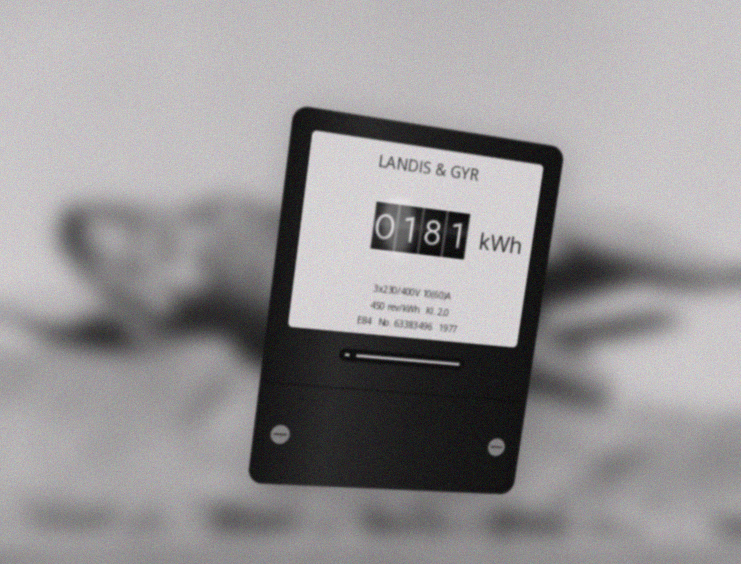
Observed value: 181; kWh
